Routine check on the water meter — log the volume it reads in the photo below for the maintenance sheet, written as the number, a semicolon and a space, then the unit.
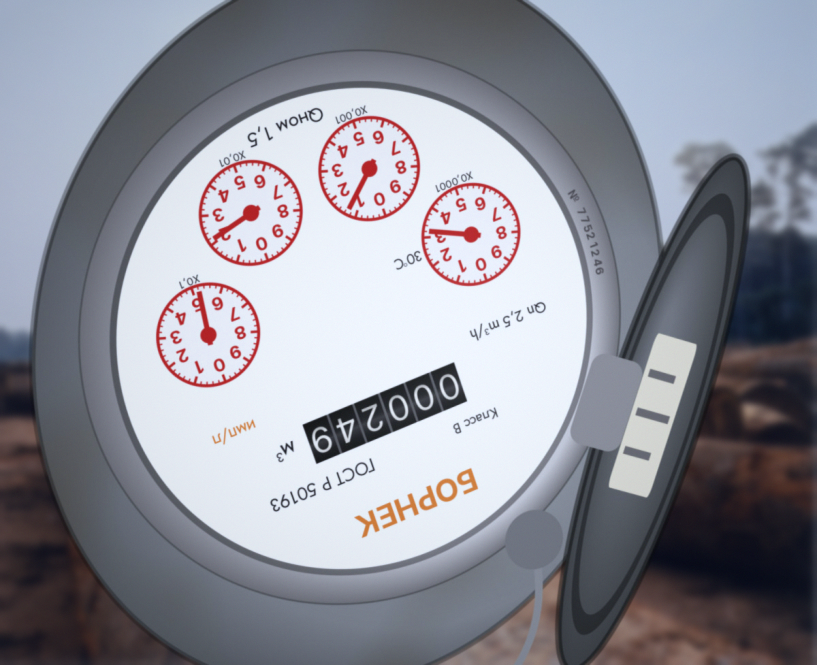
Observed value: 249.5213; m³
